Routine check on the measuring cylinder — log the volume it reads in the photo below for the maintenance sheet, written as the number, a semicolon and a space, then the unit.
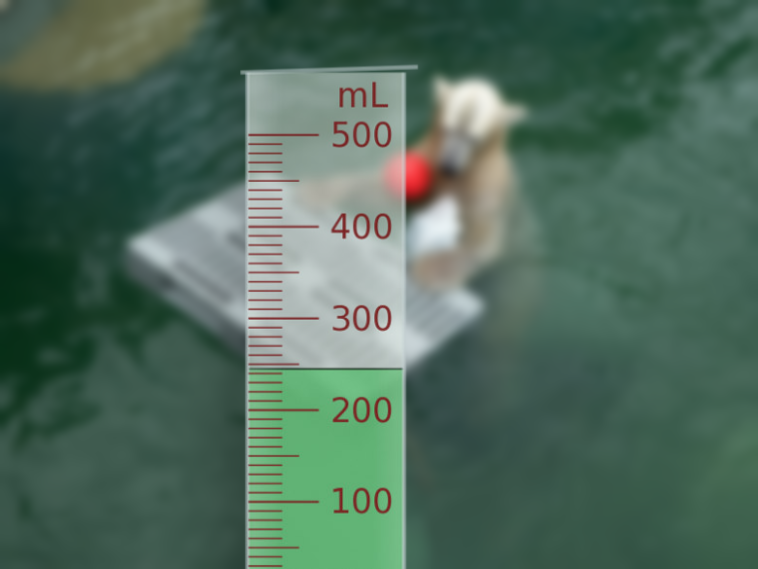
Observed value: 245; mL
